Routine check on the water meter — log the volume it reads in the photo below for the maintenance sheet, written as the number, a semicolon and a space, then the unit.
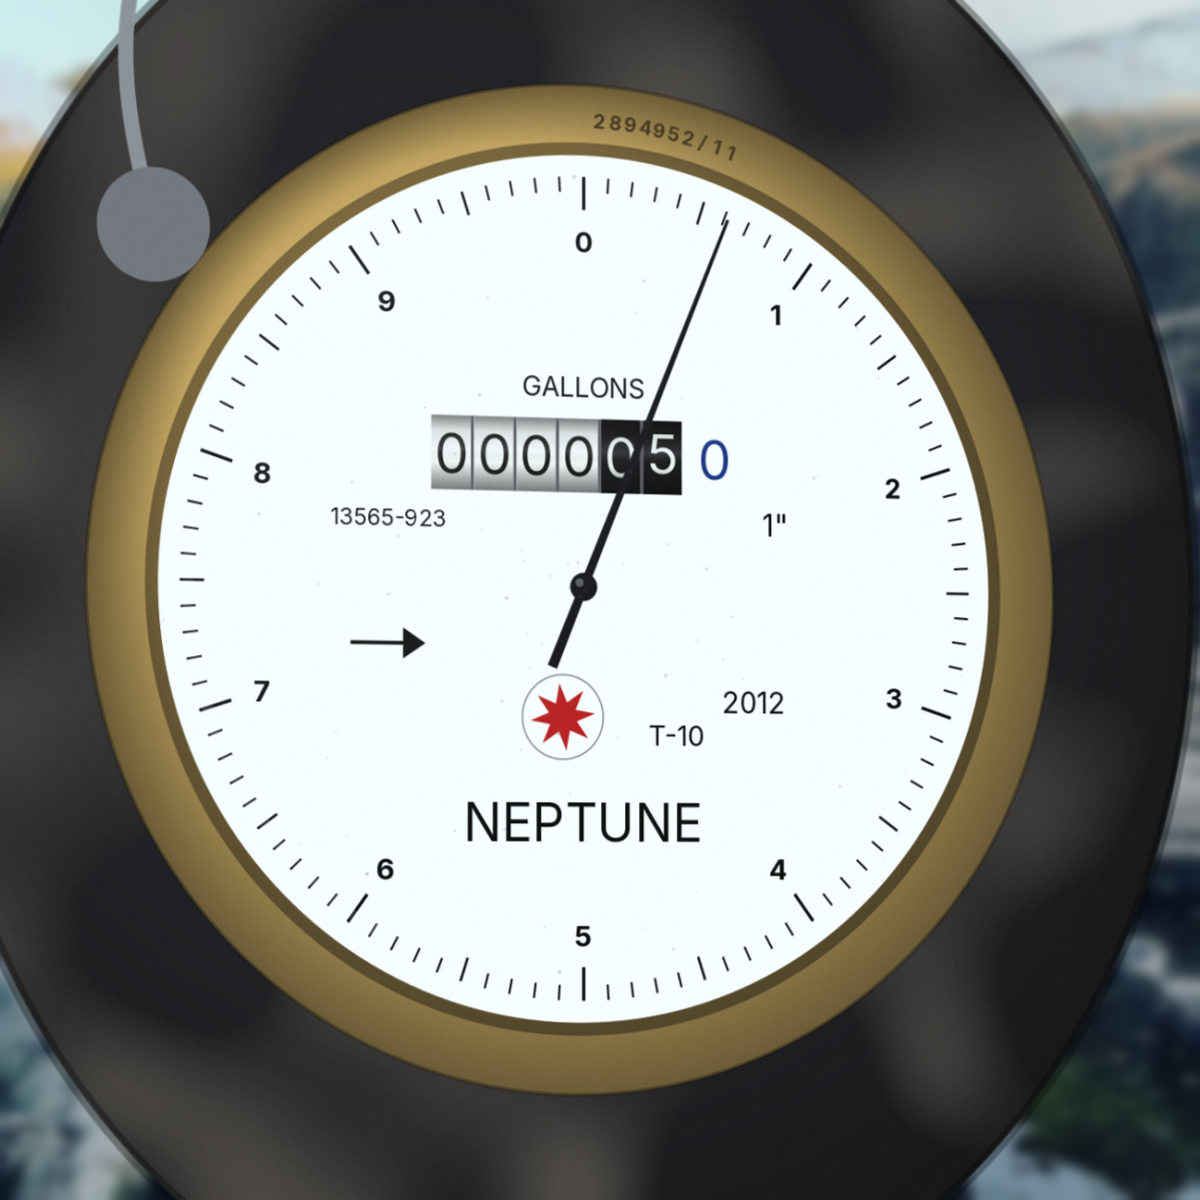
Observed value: 50.6; gal
